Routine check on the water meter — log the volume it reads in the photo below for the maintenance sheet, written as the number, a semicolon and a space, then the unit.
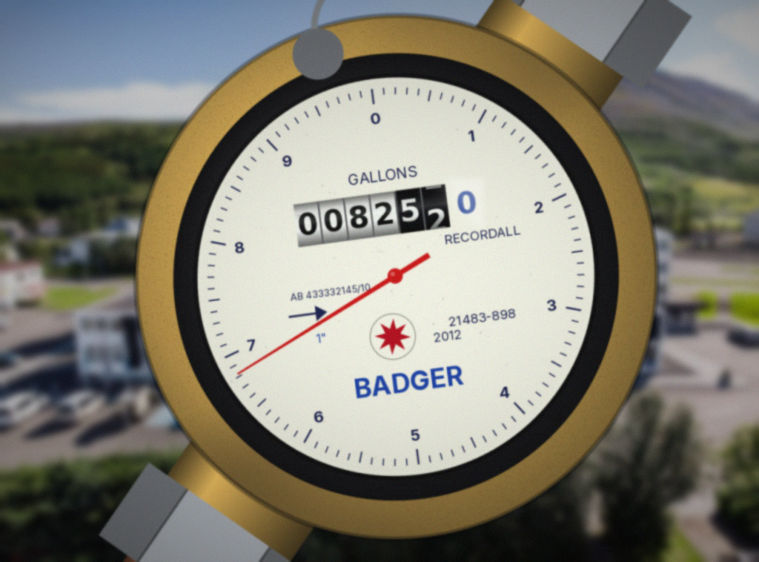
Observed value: 82516.8; gal
